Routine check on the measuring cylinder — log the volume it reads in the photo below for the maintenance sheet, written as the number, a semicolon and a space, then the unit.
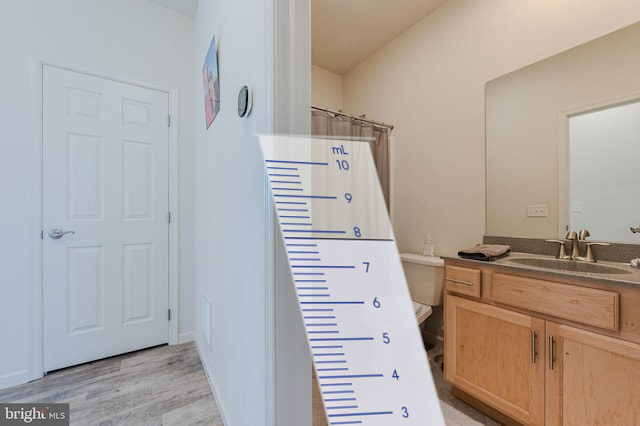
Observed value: 7.8; mL
